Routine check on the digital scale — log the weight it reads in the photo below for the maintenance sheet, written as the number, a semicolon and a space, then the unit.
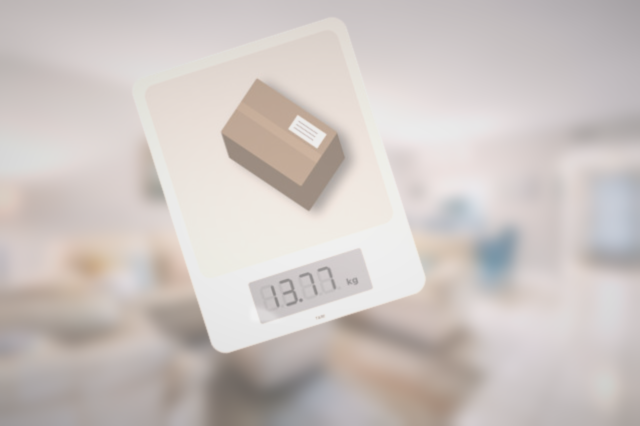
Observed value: 13.77; kg
